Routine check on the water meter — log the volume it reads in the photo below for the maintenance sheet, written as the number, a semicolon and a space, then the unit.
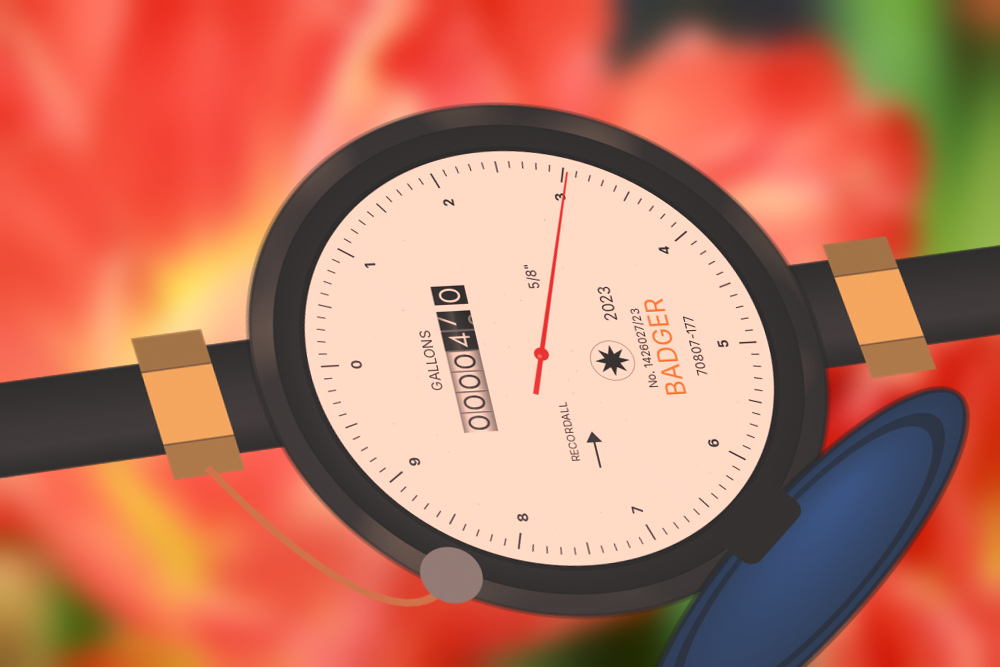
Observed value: 473.0; gal
